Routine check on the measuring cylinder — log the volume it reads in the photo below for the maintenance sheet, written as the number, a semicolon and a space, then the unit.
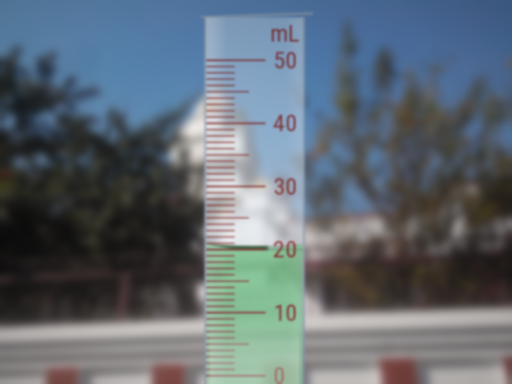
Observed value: 20; mL
